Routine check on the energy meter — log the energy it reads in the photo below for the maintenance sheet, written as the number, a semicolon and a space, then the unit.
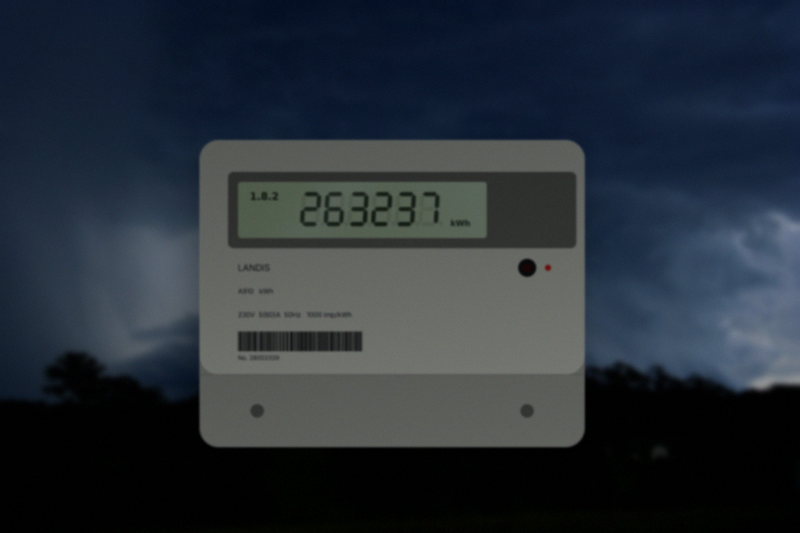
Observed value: 263237; kWh
